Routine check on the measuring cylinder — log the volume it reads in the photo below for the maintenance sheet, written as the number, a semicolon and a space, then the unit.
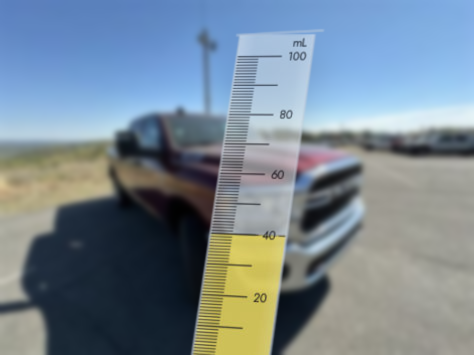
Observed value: 40; mL
